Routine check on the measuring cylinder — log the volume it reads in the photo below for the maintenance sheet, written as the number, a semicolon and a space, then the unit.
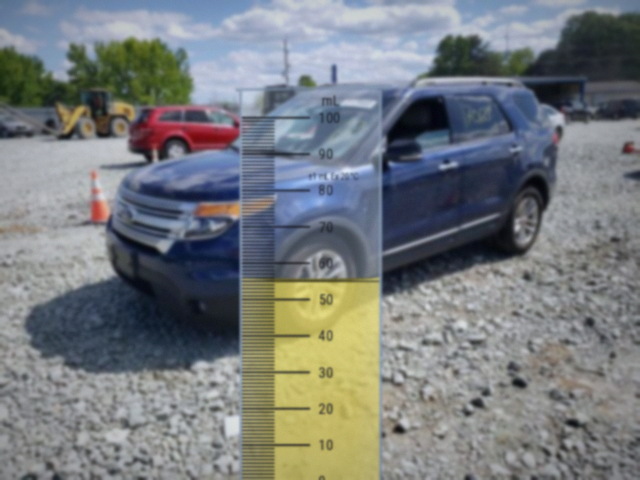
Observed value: 55; mL
